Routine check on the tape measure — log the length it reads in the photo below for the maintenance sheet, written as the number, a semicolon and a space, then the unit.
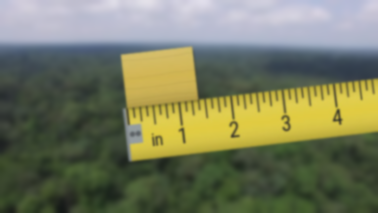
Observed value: 1.375; in
